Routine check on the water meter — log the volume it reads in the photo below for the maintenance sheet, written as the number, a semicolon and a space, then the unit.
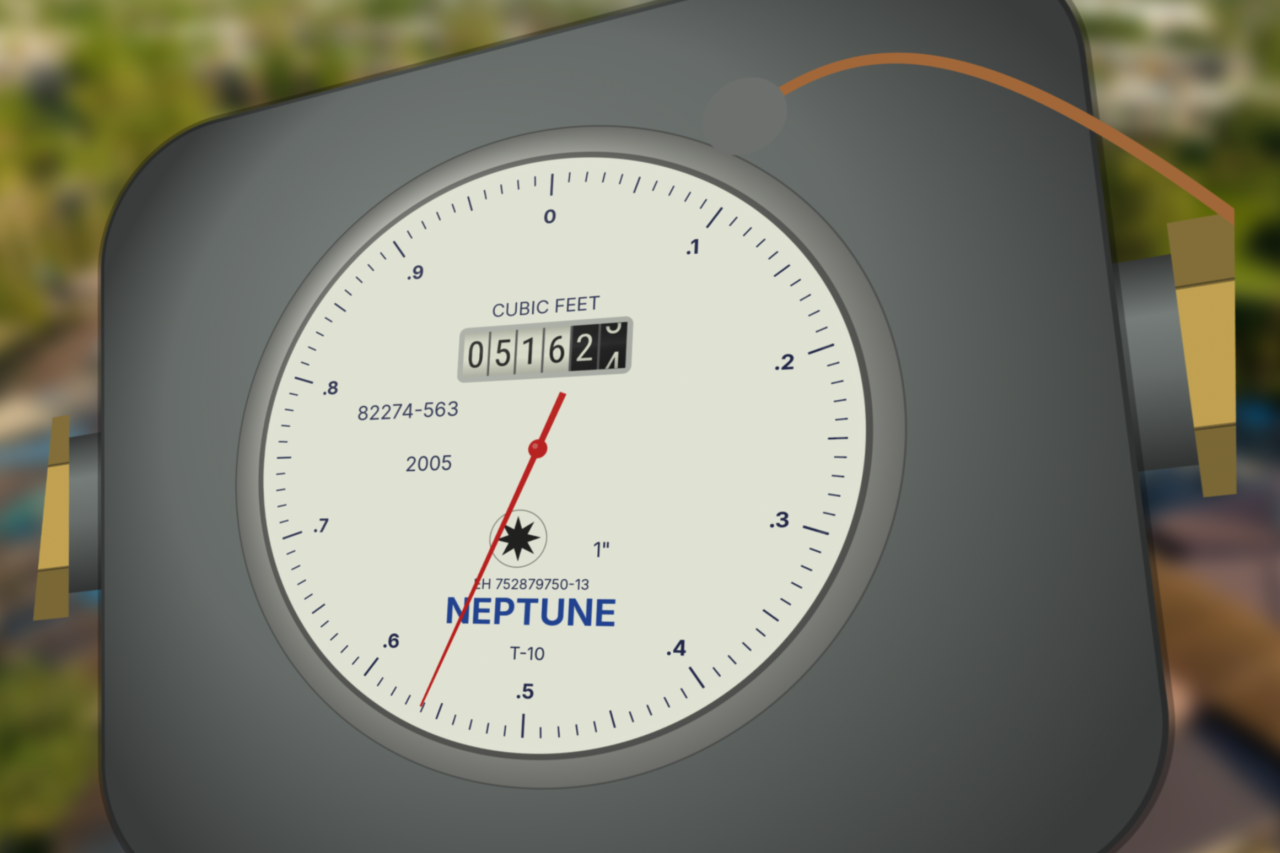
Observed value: 51623.56; ft³
